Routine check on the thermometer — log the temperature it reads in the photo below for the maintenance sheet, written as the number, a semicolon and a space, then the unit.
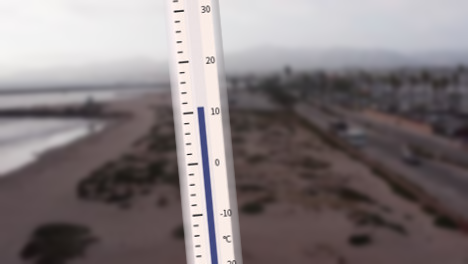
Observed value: 11; °C
